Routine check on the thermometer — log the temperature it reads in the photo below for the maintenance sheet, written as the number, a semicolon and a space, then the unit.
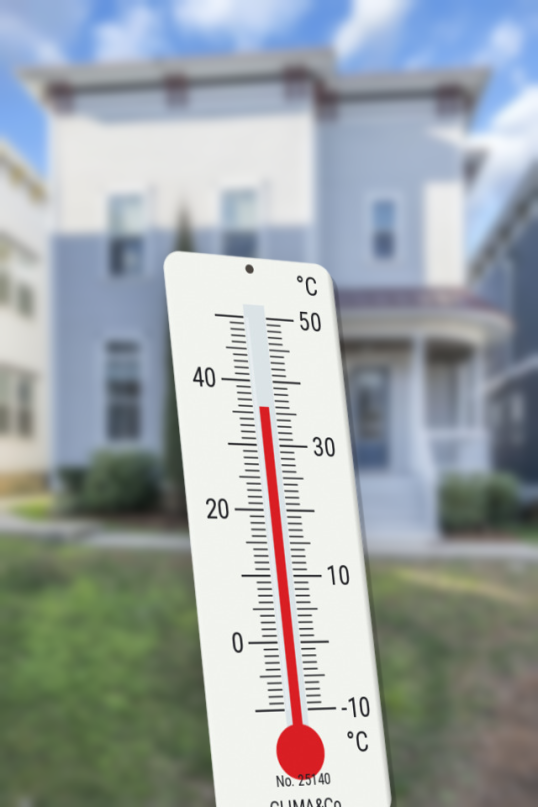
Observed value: 36; °C
